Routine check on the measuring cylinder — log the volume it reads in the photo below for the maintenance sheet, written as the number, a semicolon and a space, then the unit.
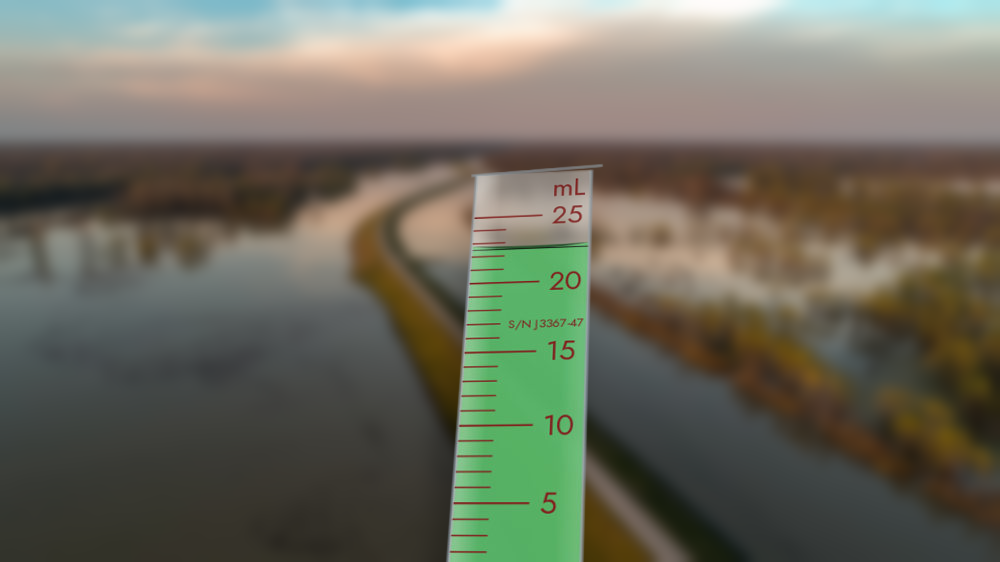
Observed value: 22.5; mL
